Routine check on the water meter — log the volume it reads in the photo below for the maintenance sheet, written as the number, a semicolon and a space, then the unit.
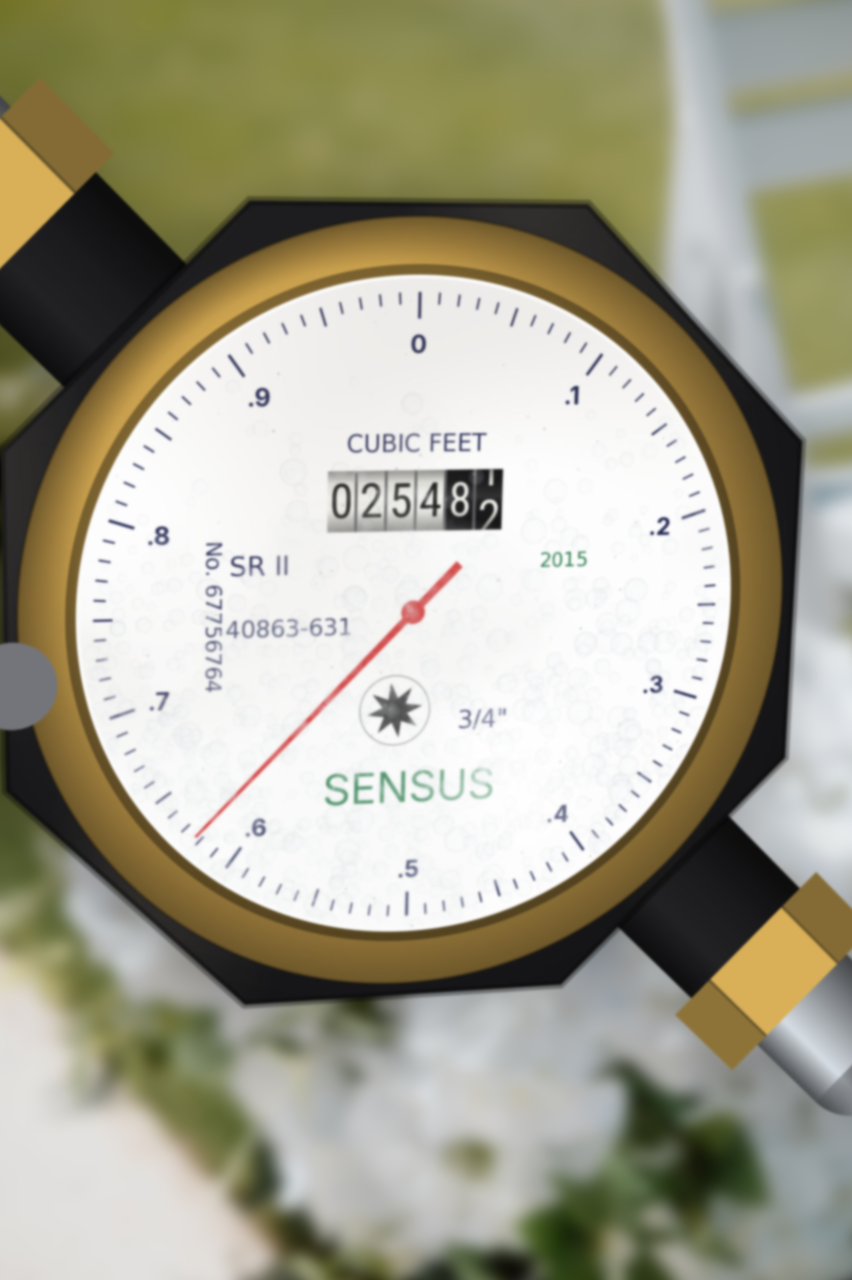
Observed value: 25481.62; ft³
